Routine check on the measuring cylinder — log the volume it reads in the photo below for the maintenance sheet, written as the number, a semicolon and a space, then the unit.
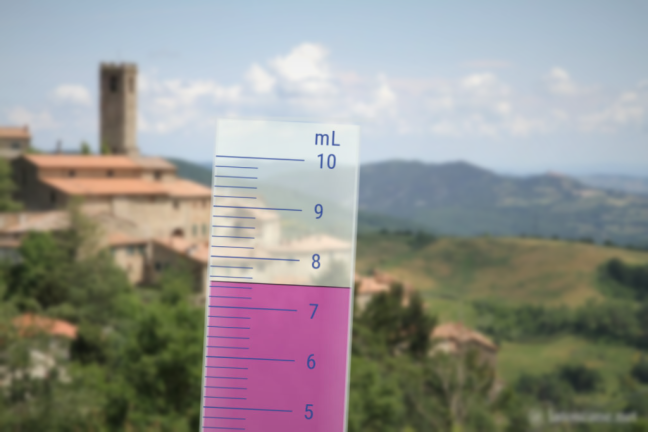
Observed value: 7.5; mL
